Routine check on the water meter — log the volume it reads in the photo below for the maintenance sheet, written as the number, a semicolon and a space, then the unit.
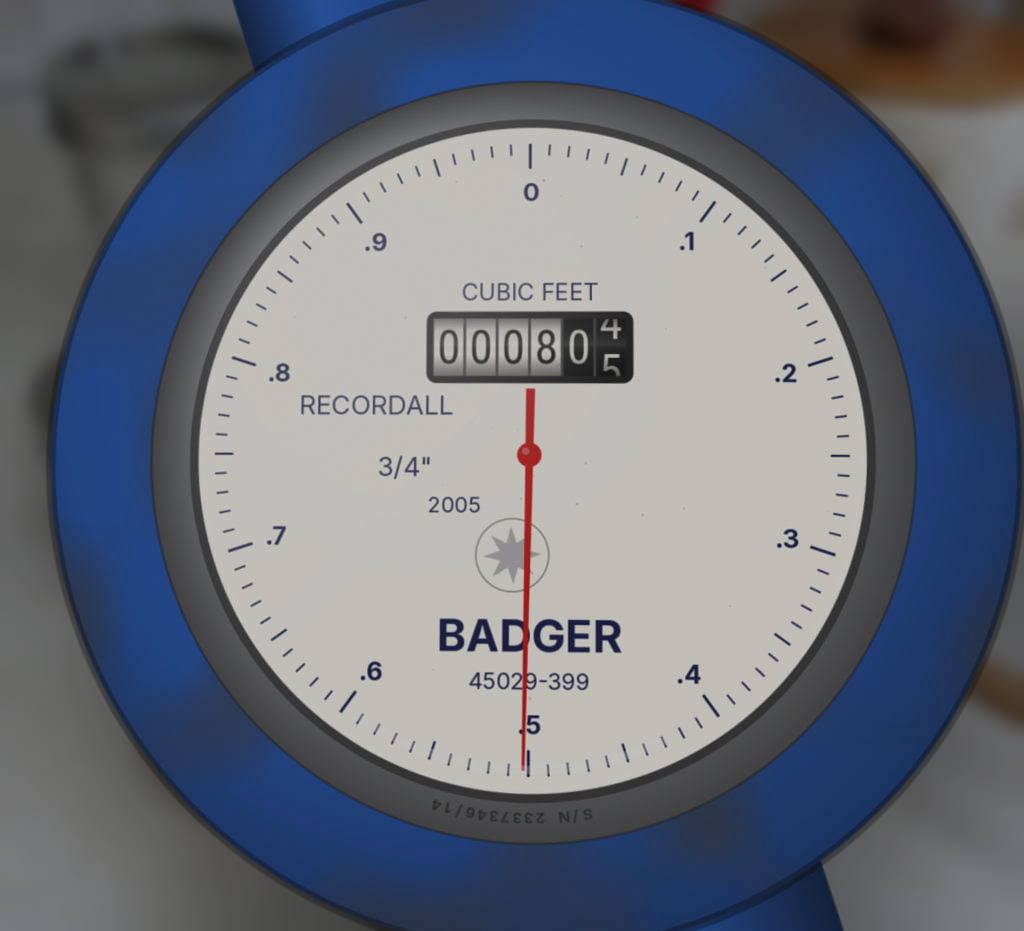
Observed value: 804.50; ft³
